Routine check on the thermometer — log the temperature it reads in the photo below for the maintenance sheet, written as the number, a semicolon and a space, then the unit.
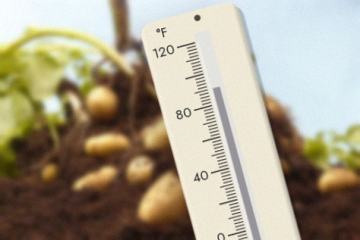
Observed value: 90; °F
